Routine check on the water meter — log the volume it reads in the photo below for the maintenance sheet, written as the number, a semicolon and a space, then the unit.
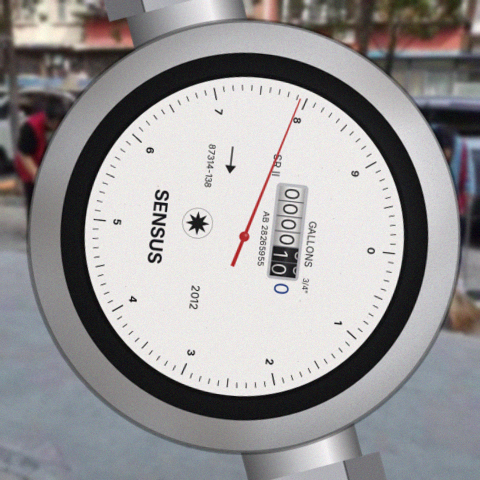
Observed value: 97.9; gal
